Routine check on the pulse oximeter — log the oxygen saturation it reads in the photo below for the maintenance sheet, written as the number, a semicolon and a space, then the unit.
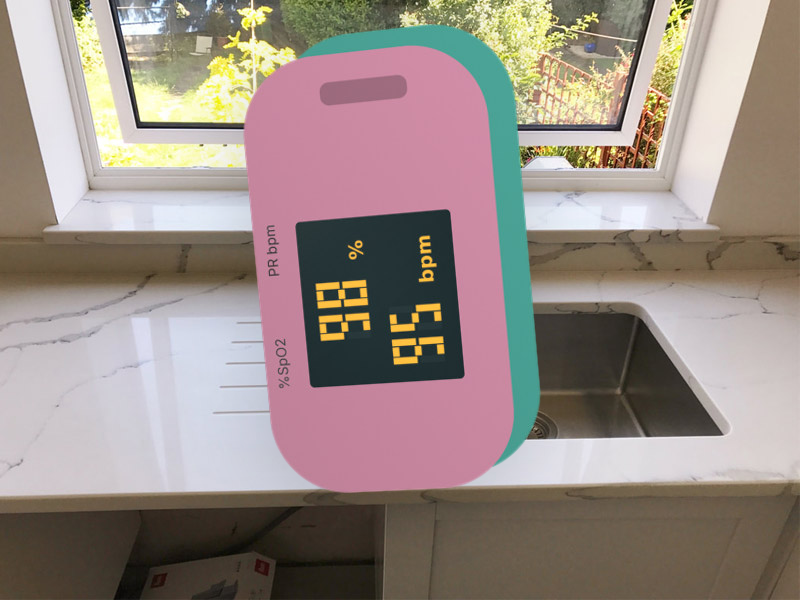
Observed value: 98; %
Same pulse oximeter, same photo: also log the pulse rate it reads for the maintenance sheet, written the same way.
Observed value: 95; bpm
